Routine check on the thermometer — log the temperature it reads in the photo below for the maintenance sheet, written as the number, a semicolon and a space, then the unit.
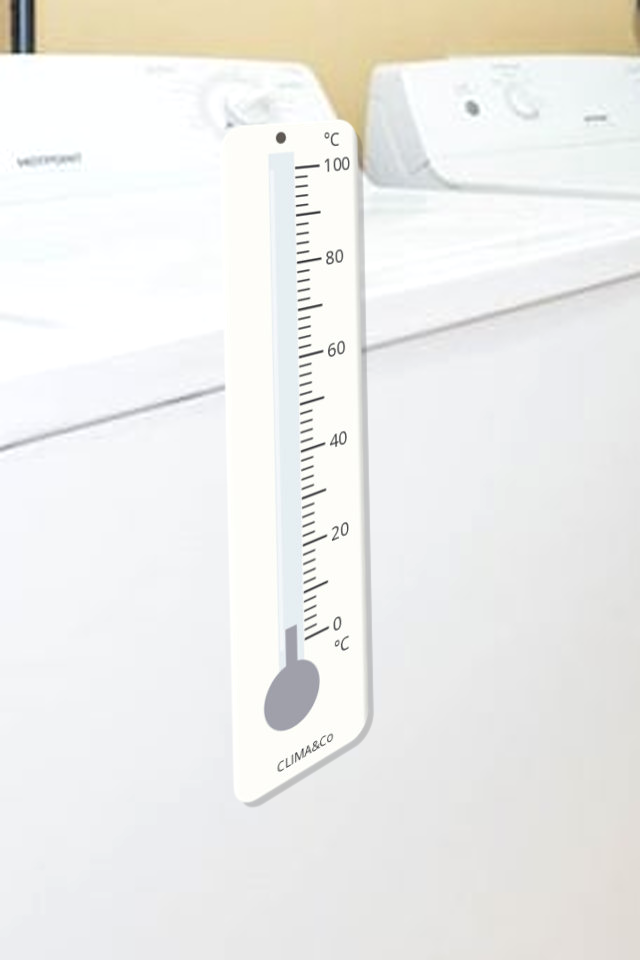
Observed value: 4; °C
